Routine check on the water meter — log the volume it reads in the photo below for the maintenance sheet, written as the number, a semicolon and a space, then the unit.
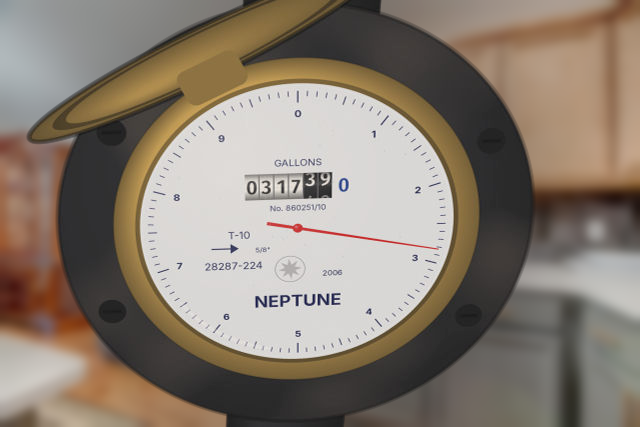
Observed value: 317392.8; gal
